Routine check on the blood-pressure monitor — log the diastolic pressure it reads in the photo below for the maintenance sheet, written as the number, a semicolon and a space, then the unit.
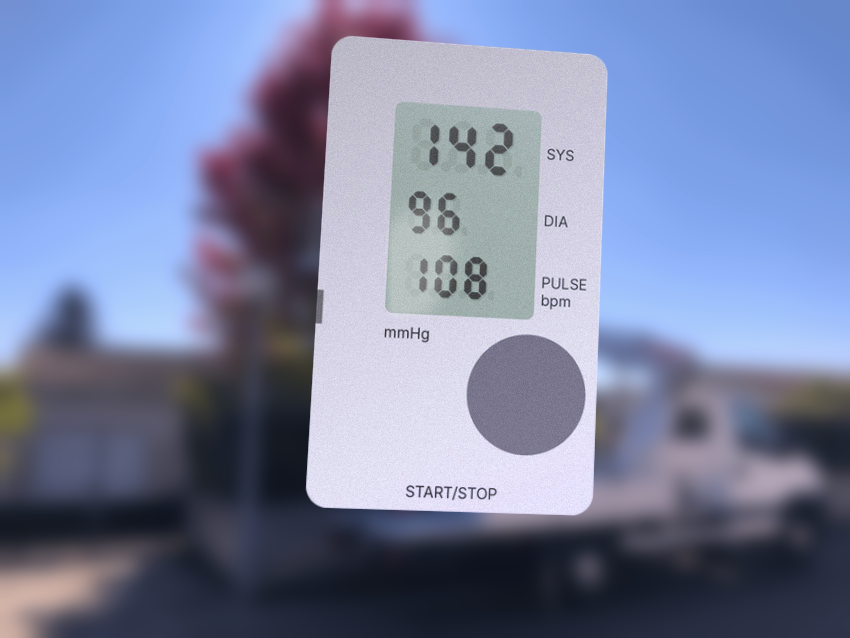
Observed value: 96; mmHg
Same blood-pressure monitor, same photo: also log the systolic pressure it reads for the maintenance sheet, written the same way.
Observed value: 142; mmHg
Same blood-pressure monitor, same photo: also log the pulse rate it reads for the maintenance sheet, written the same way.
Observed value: 108; bpm
